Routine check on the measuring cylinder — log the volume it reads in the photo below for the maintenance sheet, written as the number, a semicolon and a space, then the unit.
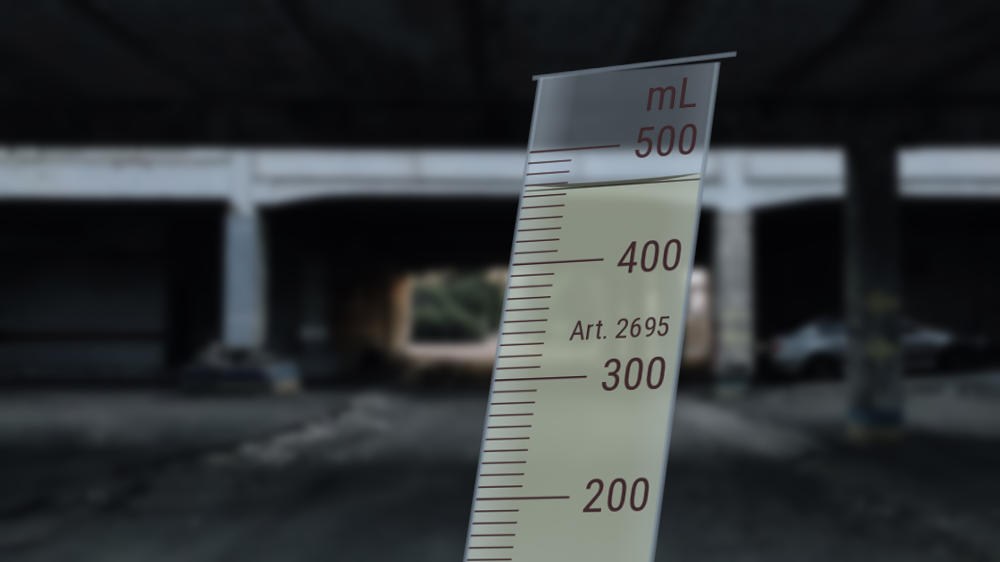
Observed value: 465; mL
